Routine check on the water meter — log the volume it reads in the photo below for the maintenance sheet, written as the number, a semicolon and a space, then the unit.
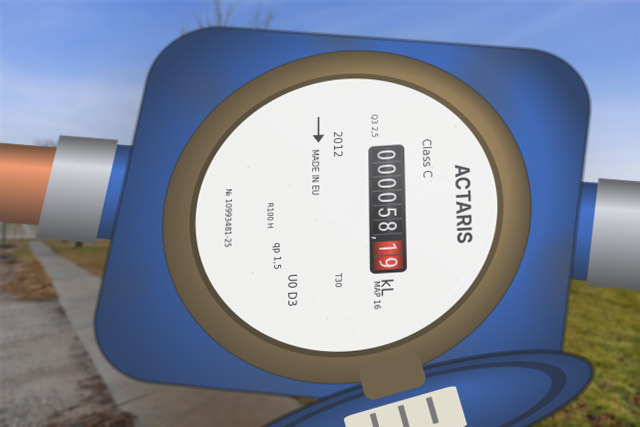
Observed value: 58.19; kL
